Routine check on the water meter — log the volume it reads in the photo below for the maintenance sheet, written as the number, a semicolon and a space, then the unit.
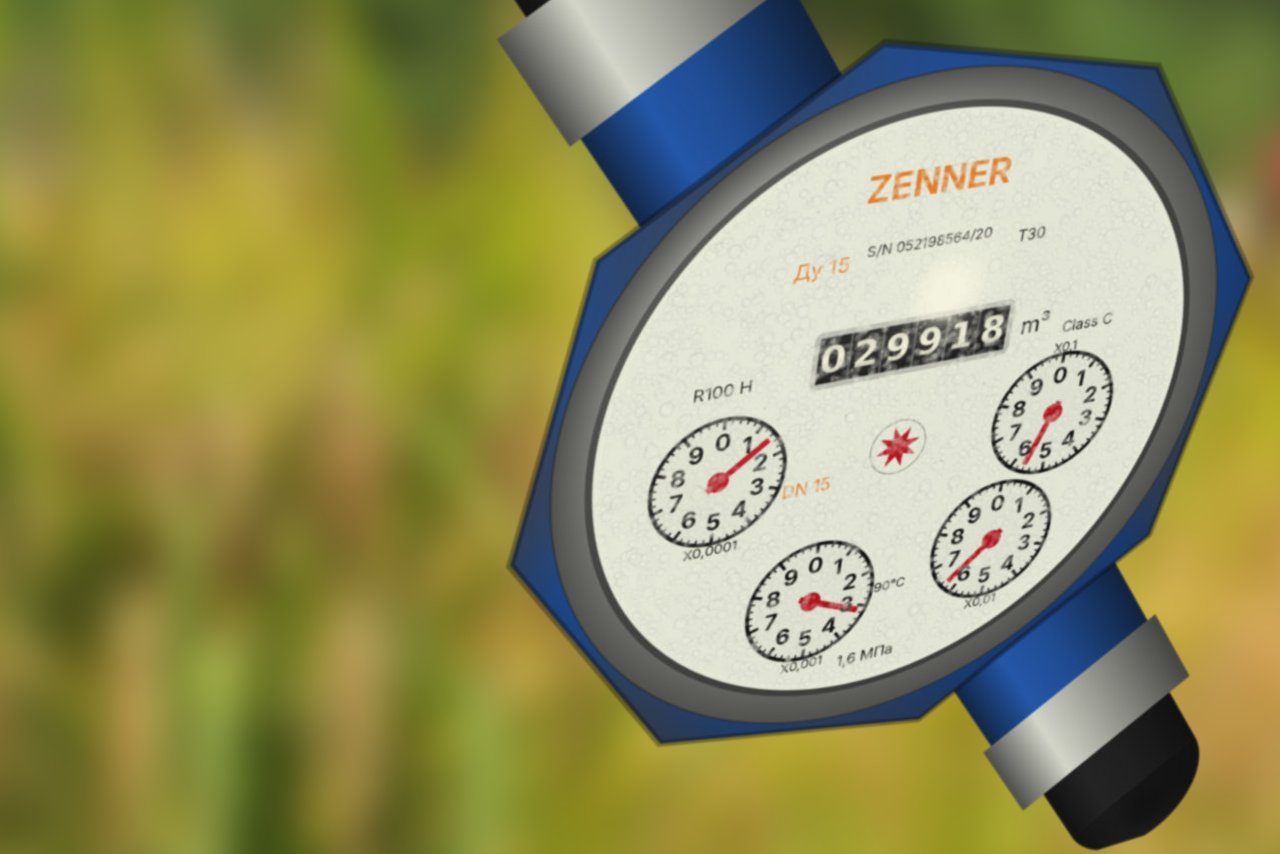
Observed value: 29918.5631; m³
